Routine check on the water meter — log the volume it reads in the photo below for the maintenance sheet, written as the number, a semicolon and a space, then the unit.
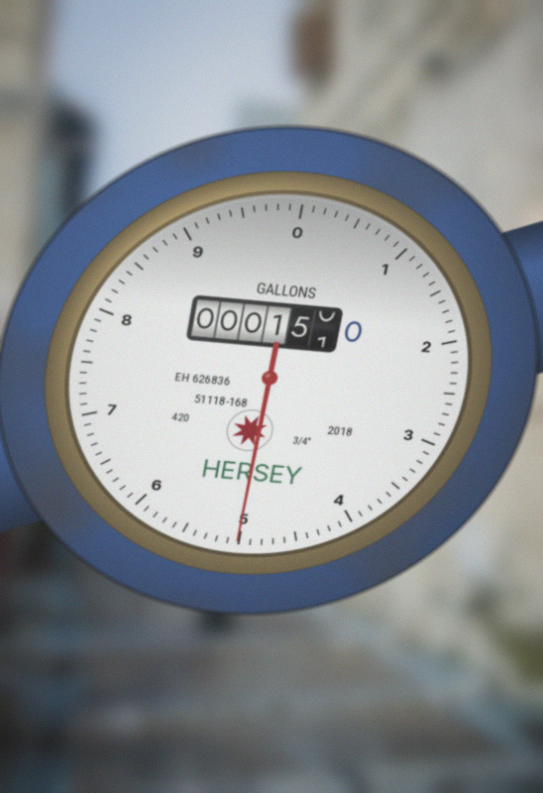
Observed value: 1505.0; gal
